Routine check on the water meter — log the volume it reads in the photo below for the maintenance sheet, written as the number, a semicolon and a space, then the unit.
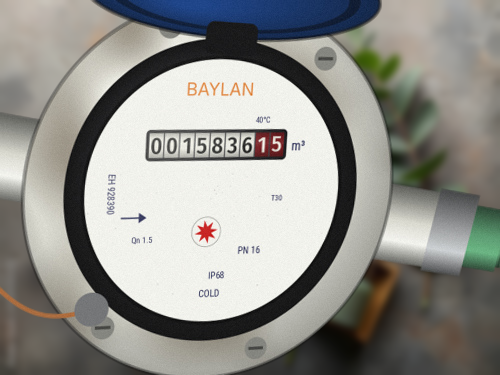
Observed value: 15836.15; m³
